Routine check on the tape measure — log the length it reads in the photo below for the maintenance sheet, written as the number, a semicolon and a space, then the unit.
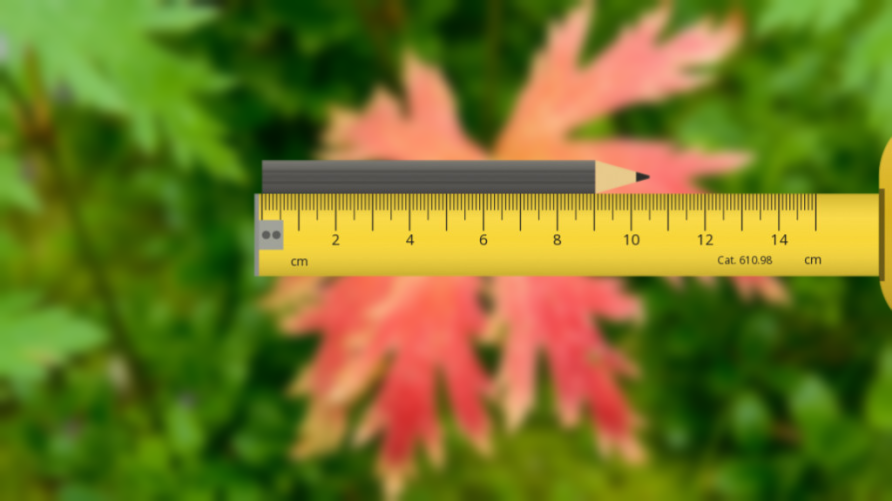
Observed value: 10.5; cm
